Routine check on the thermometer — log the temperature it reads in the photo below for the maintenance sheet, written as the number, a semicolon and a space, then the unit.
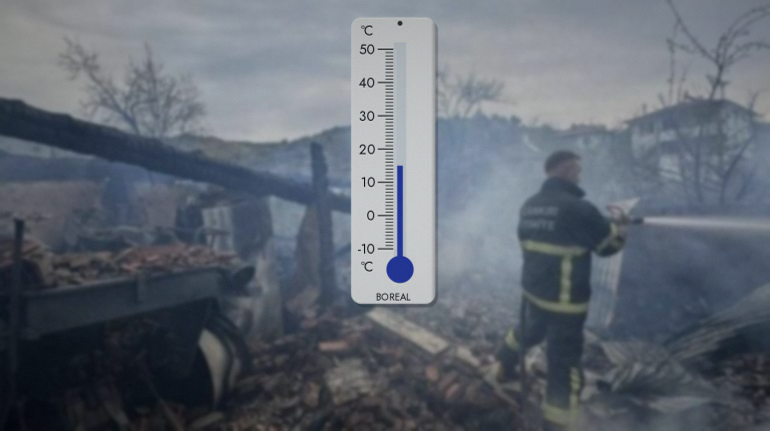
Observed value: 15; °C
